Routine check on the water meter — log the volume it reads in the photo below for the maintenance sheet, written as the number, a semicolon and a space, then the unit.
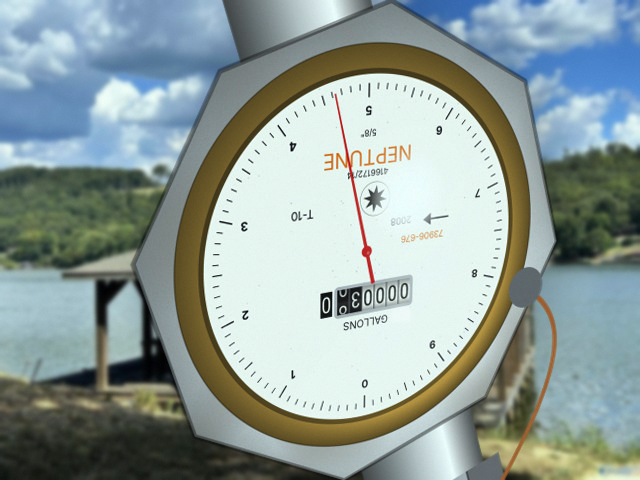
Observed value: 384.6; gal
